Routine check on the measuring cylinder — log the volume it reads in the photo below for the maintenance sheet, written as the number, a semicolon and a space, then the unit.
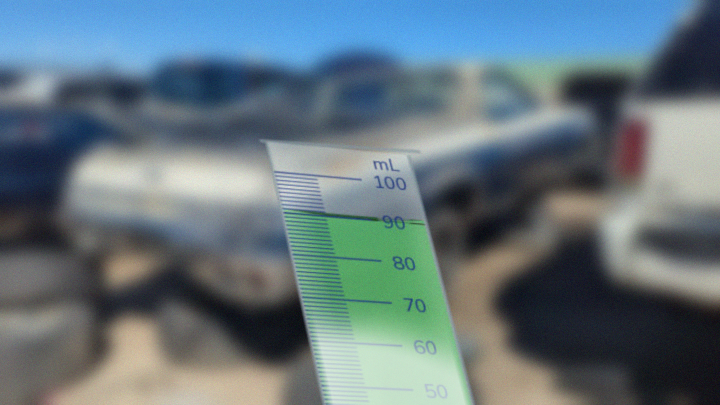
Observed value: 90; mL
